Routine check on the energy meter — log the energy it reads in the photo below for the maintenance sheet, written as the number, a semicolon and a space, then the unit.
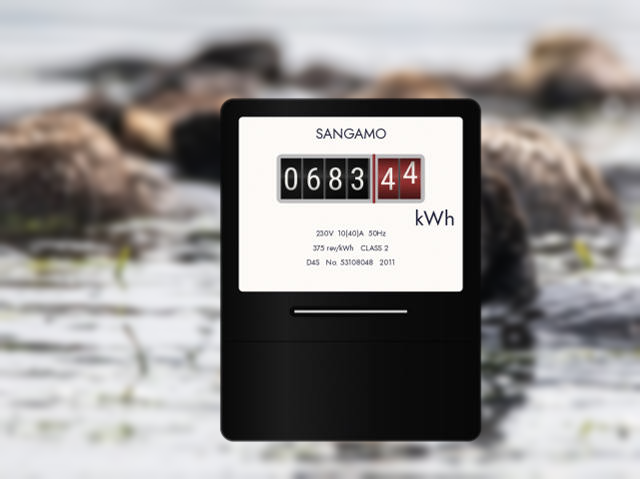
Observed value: 683.44; kWh
